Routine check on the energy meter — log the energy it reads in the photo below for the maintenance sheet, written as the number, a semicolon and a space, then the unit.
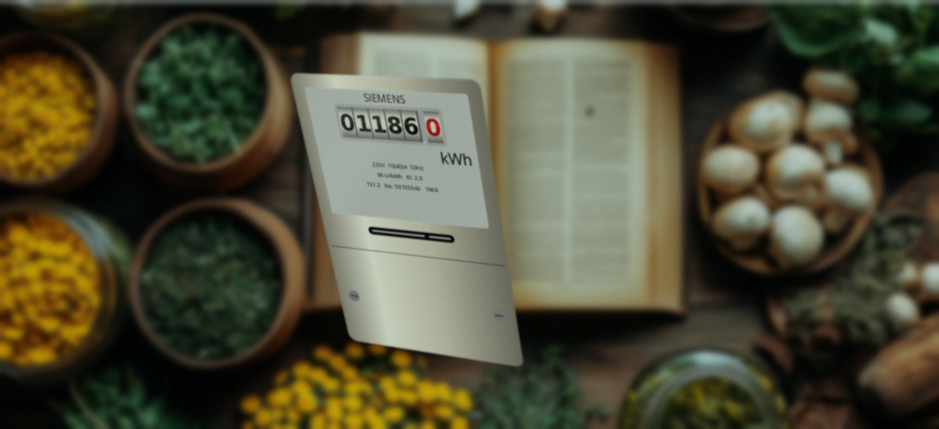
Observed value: 1186.0; kWh
